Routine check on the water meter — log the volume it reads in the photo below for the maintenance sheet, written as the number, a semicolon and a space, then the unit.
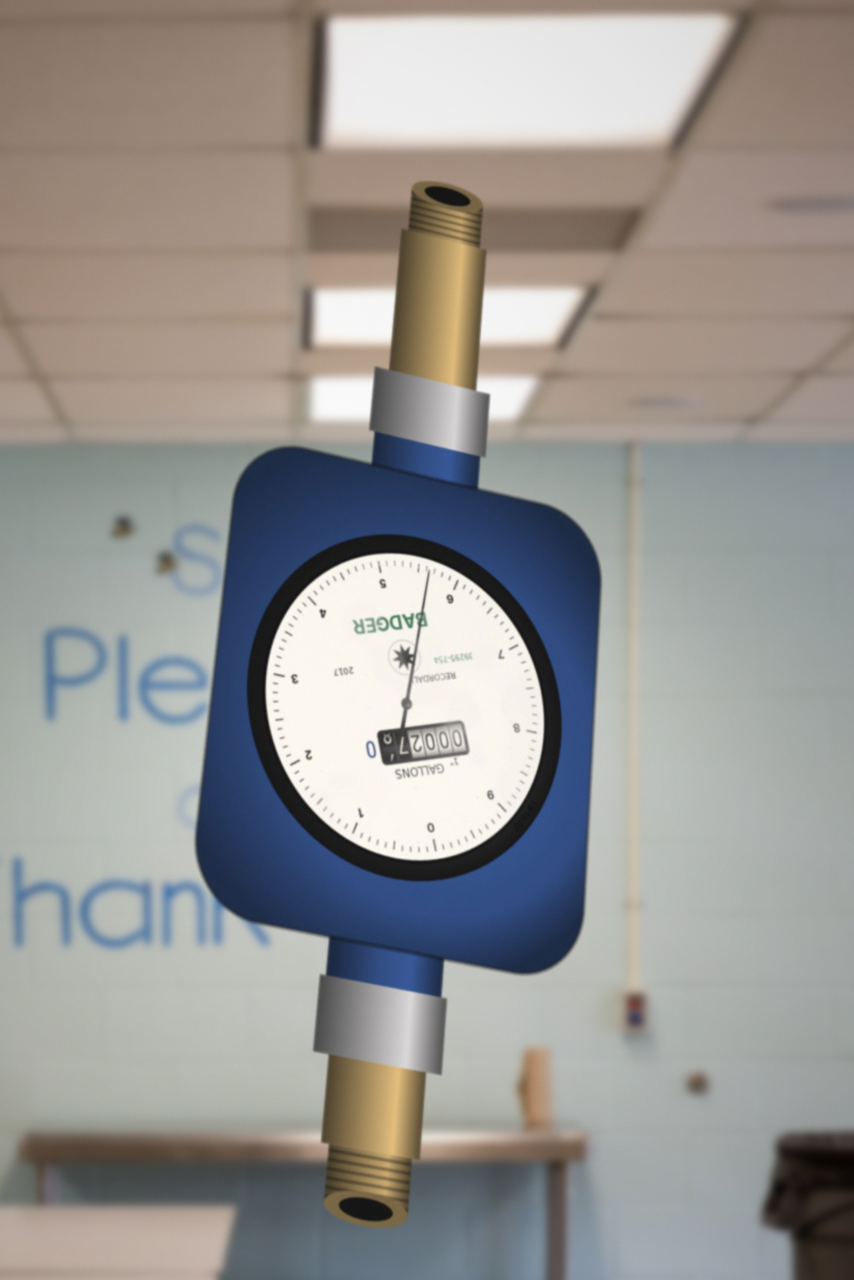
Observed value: 2775.6; gal
